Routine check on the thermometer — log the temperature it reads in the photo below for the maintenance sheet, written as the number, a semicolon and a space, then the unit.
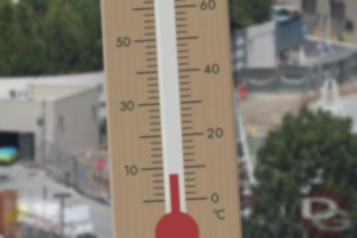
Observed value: 8; °C
